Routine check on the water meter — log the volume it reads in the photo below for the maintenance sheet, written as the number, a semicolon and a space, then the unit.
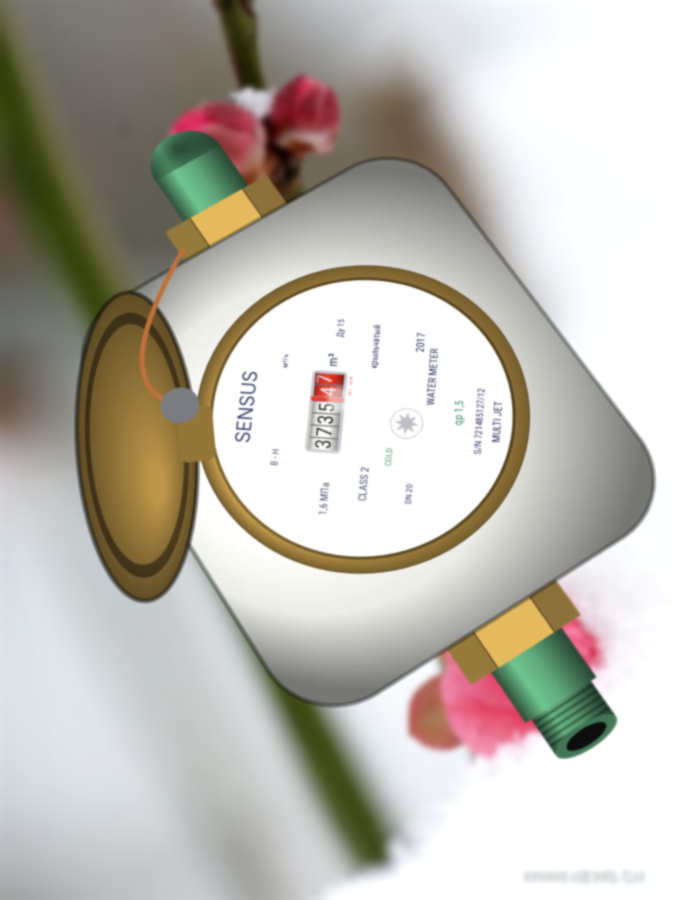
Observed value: 3735.47; m³
